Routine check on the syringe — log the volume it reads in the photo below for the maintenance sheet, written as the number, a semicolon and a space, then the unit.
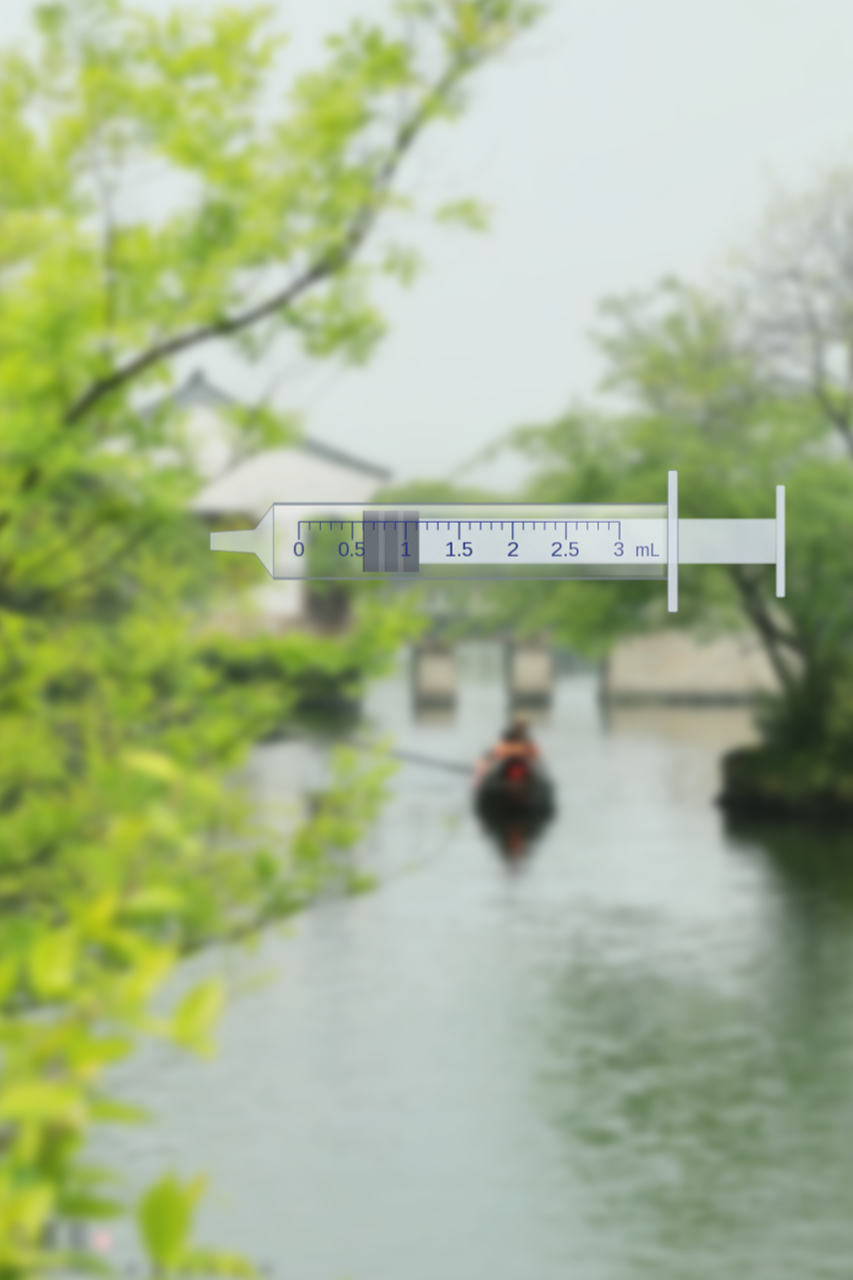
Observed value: 0.6; mL
